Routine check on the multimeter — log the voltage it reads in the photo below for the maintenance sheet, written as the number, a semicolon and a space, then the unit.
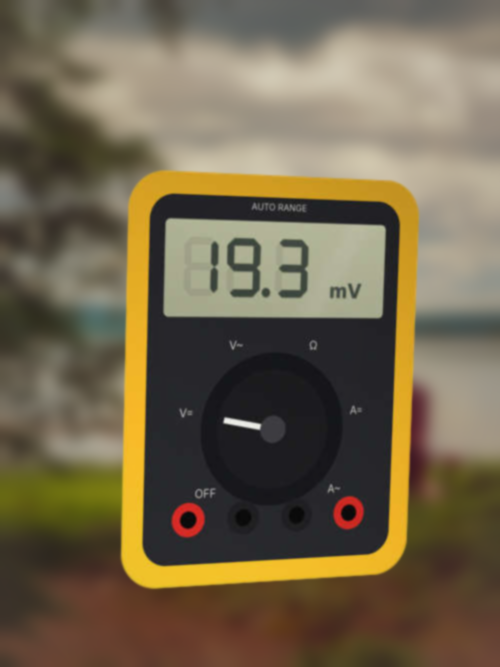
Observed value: 19.3; mV
